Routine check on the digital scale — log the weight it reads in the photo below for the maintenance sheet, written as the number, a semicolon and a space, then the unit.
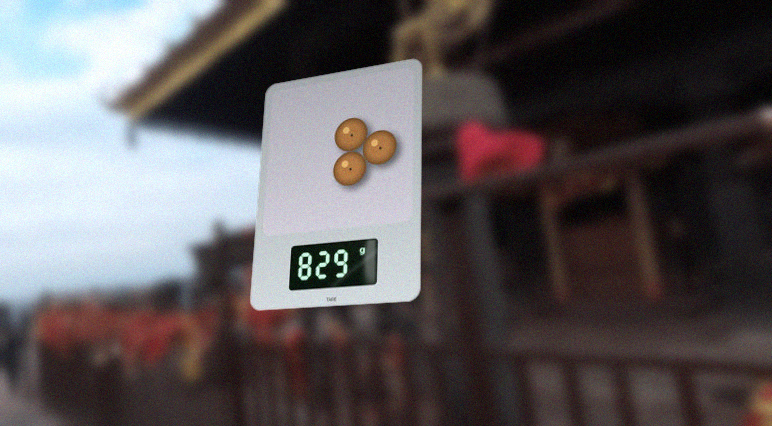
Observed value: 829; g
